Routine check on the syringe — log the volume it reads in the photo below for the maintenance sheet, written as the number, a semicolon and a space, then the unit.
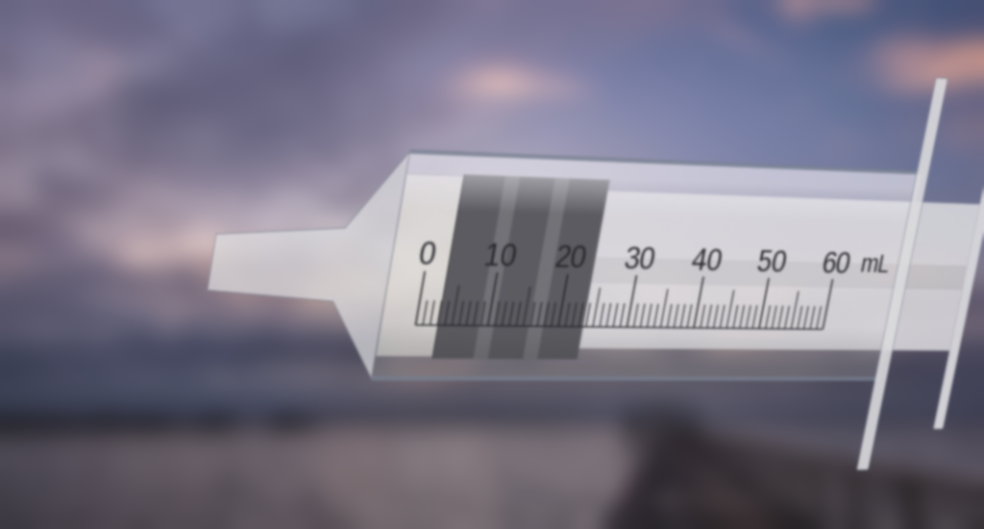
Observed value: 3; mL
